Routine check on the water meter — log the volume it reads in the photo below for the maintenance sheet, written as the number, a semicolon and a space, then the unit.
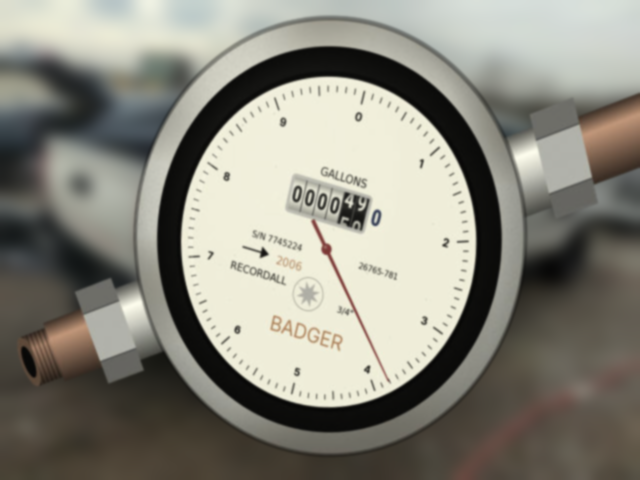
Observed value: 493.8; gal
